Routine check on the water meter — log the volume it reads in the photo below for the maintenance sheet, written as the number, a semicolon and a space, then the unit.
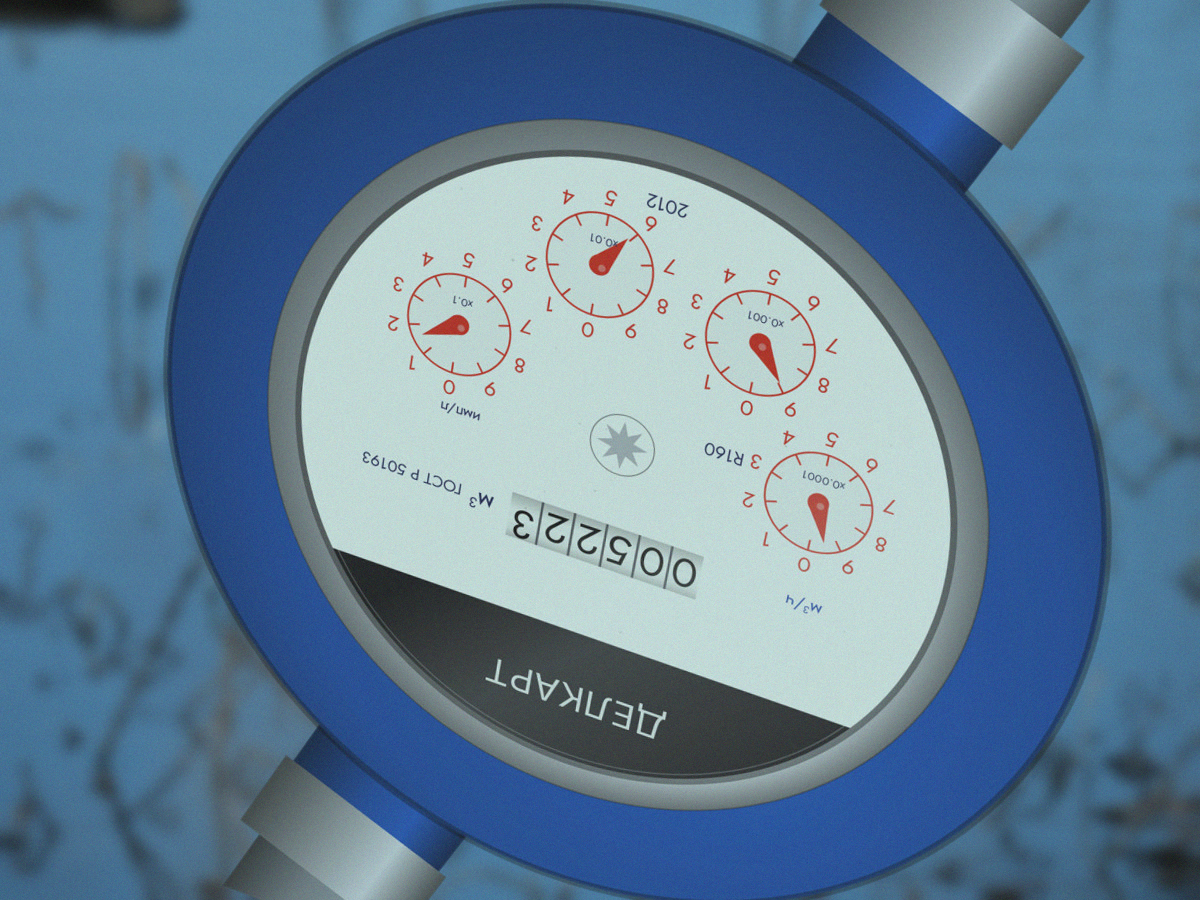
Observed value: 5223.1589; m³
